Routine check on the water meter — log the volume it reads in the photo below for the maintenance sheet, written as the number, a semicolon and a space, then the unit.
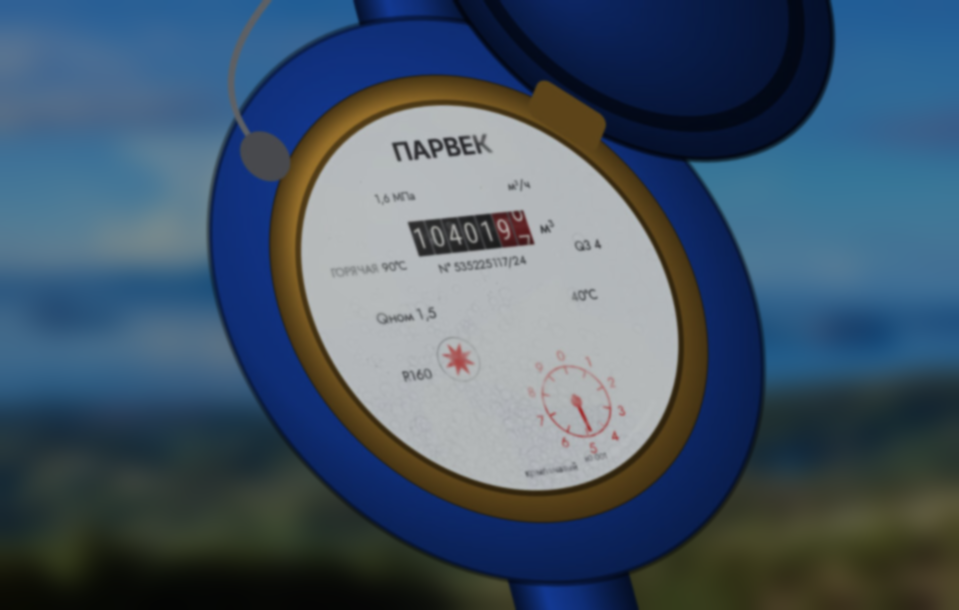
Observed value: 10401.964; m³
